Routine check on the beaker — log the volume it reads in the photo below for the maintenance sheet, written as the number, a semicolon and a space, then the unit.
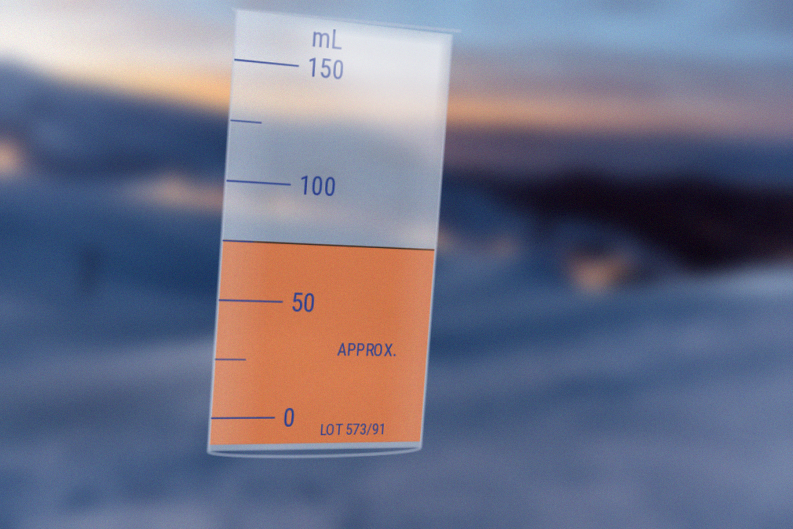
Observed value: 75; mL
